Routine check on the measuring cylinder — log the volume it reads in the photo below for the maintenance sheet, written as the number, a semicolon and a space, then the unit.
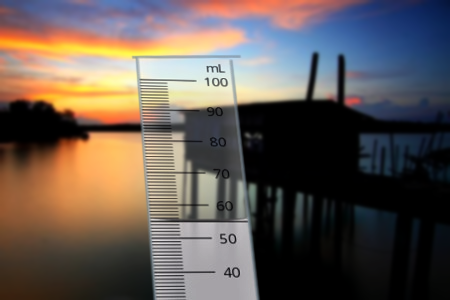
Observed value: 55; mL
